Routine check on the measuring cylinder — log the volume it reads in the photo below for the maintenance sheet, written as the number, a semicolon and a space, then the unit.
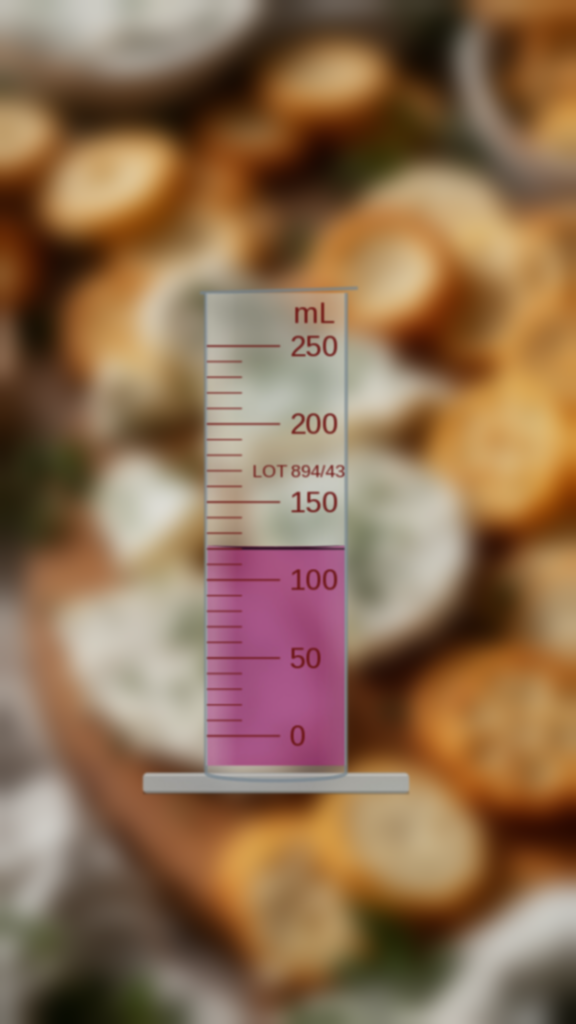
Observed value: 120; mL
